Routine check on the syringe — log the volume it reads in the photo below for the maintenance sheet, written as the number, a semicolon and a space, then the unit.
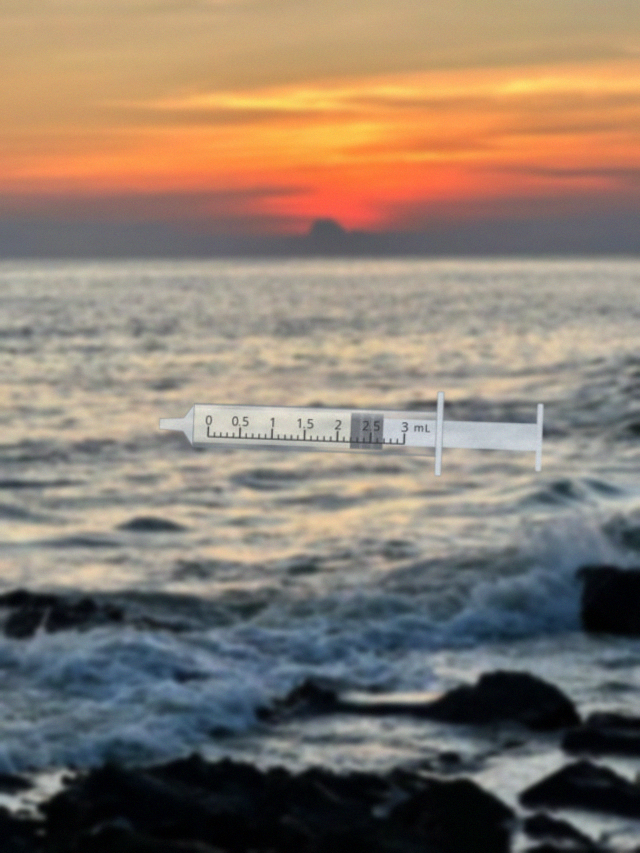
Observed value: 2.2; mL
